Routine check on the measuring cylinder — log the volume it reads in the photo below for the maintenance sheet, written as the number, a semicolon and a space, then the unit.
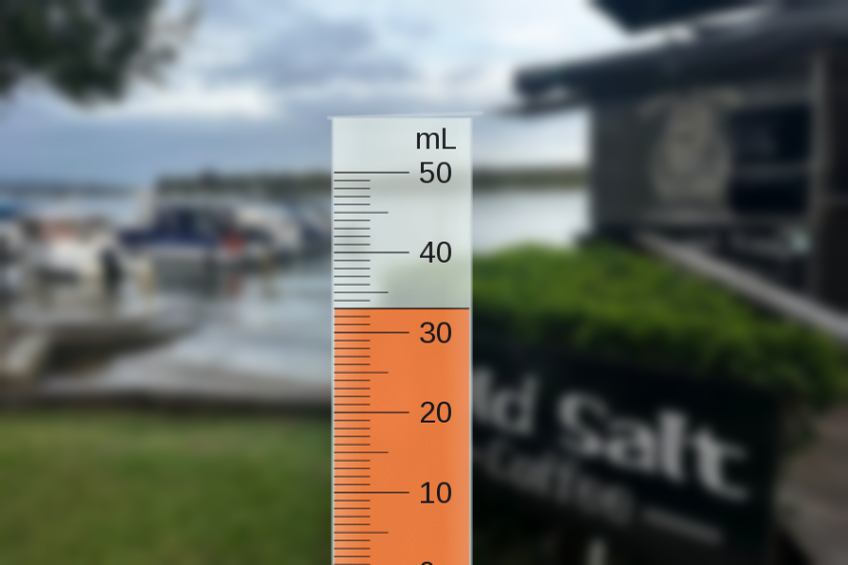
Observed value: 33; mL
